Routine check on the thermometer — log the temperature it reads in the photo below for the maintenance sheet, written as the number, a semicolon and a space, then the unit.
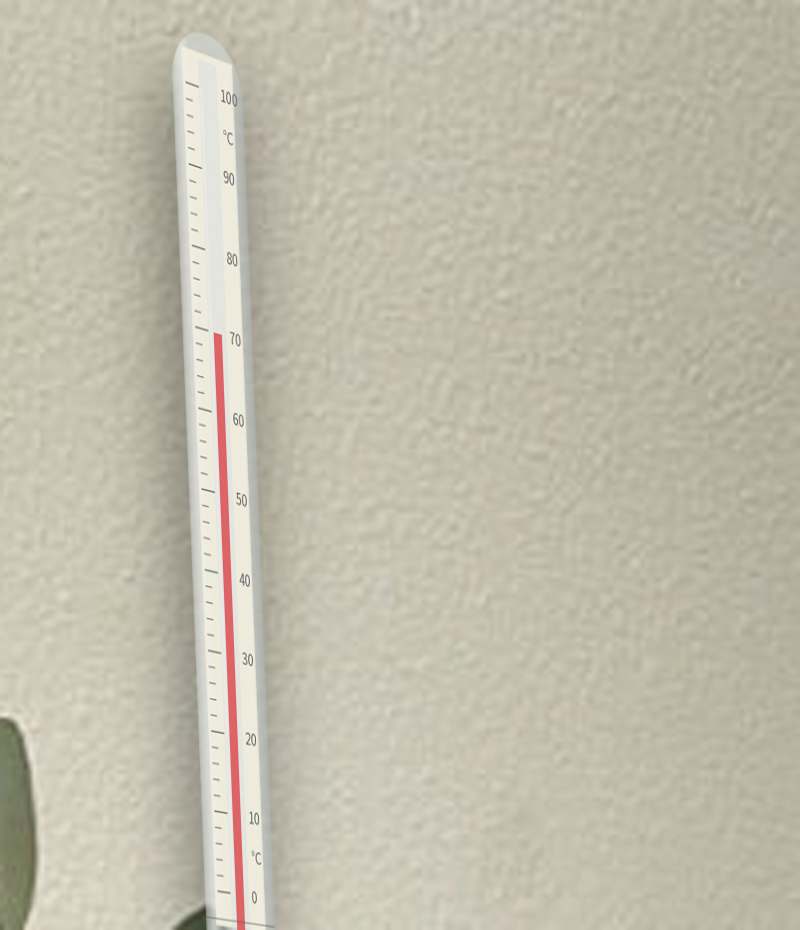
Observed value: 70; °C
